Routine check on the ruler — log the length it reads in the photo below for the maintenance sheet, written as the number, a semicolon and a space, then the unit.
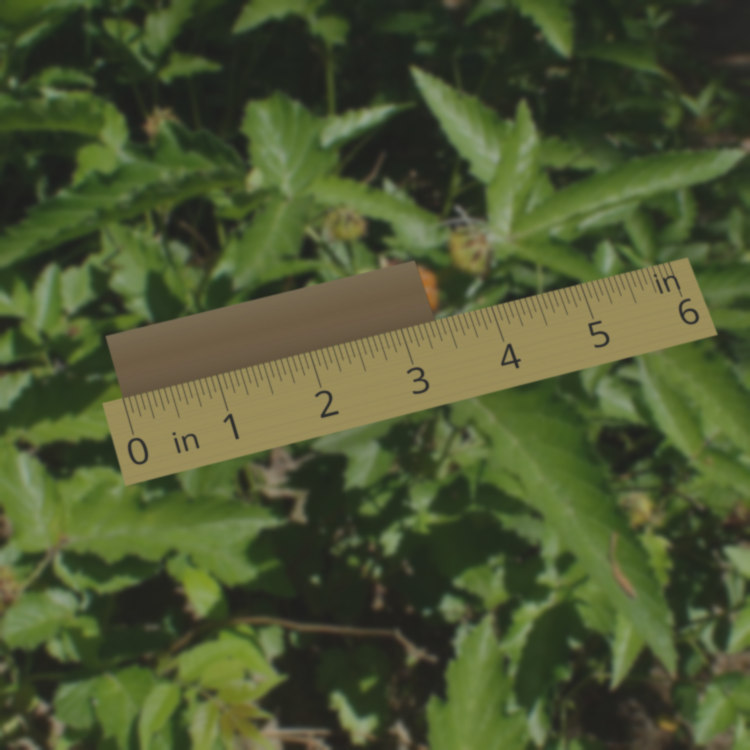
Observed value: 3.375; in
